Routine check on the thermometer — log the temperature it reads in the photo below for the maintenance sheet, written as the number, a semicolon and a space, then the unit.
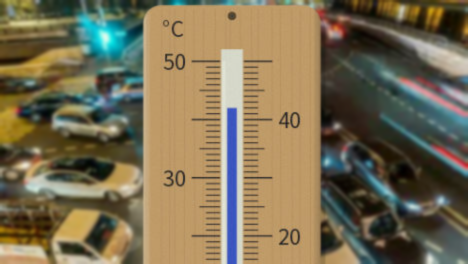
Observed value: 42; °C
